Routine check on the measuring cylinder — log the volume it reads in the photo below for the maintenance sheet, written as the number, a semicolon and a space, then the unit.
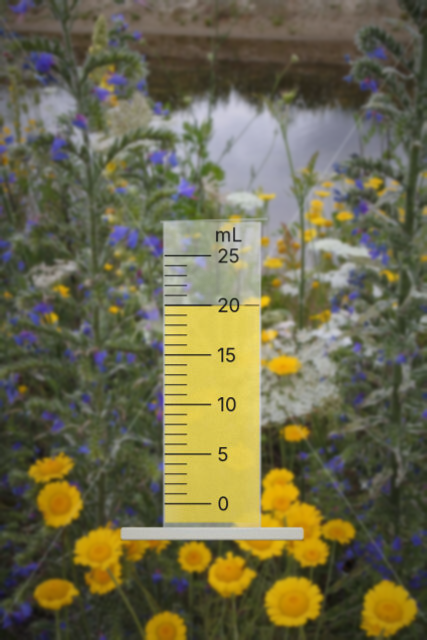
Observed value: 20; mL
